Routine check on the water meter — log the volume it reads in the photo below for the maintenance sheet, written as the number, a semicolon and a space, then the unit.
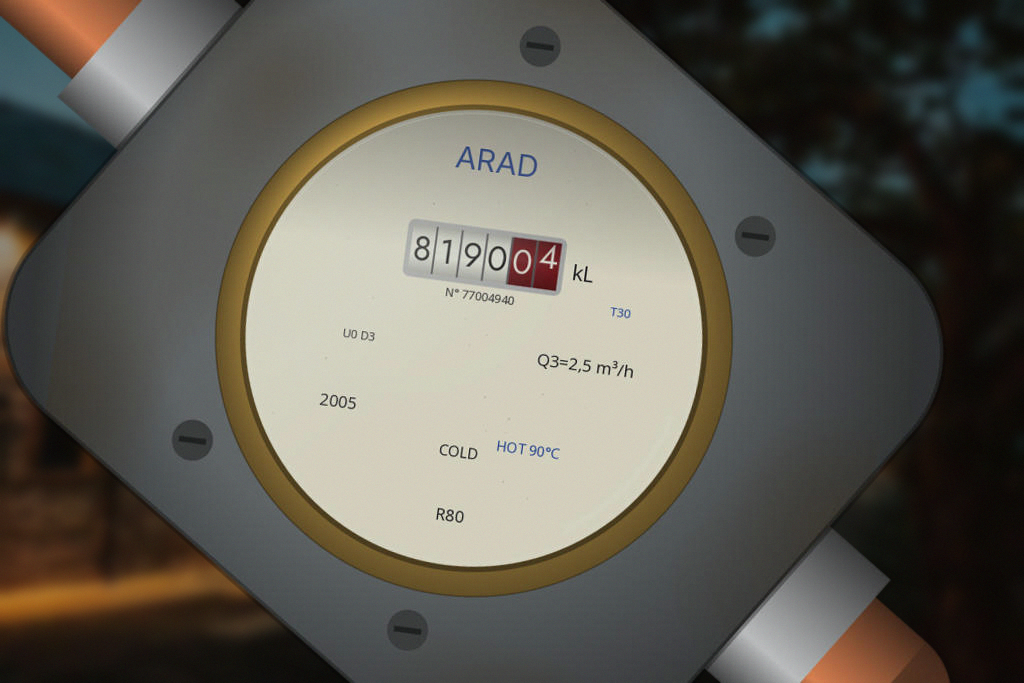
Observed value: 8190.04; kL
